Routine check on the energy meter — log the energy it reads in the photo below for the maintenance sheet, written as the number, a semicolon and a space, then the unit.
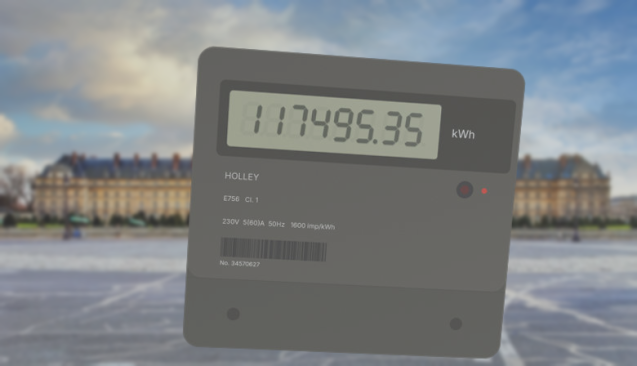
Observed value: 117495.35; kWh
